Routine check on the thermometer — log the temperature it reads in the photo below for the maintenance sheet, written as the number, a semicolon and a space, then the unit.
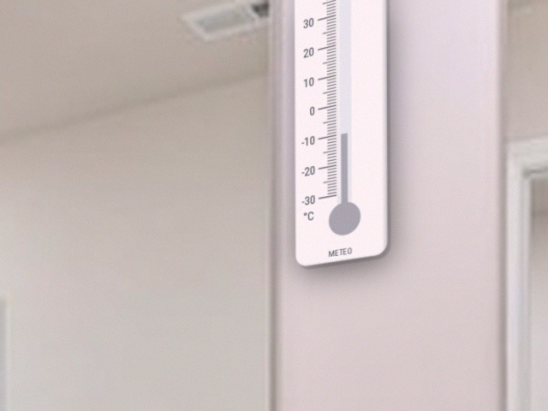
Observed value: -10; °C
